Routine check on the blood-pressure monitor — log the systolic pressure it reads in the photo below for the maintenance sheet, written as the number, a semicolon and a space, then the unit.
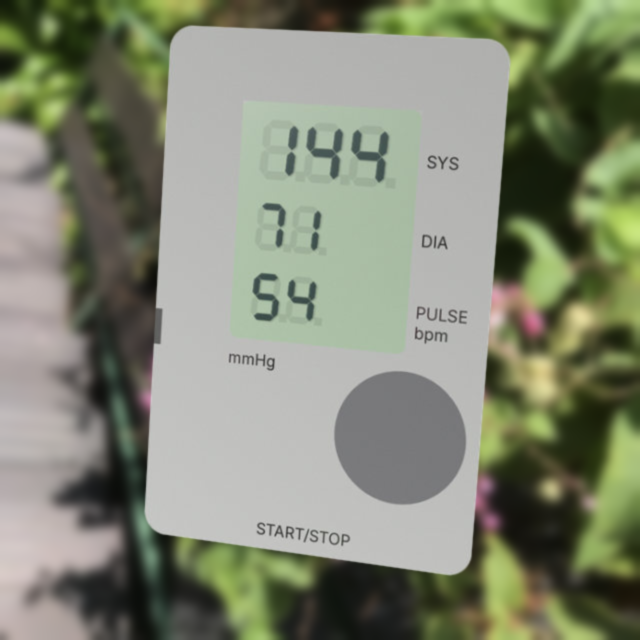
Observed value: 144; mmHg
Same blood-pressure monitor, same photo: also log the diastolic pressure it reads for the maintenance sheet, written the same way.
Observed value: 71; mmHg
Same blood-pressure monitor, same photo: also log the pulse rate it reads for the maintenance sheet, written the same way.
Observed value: 54; bpm
